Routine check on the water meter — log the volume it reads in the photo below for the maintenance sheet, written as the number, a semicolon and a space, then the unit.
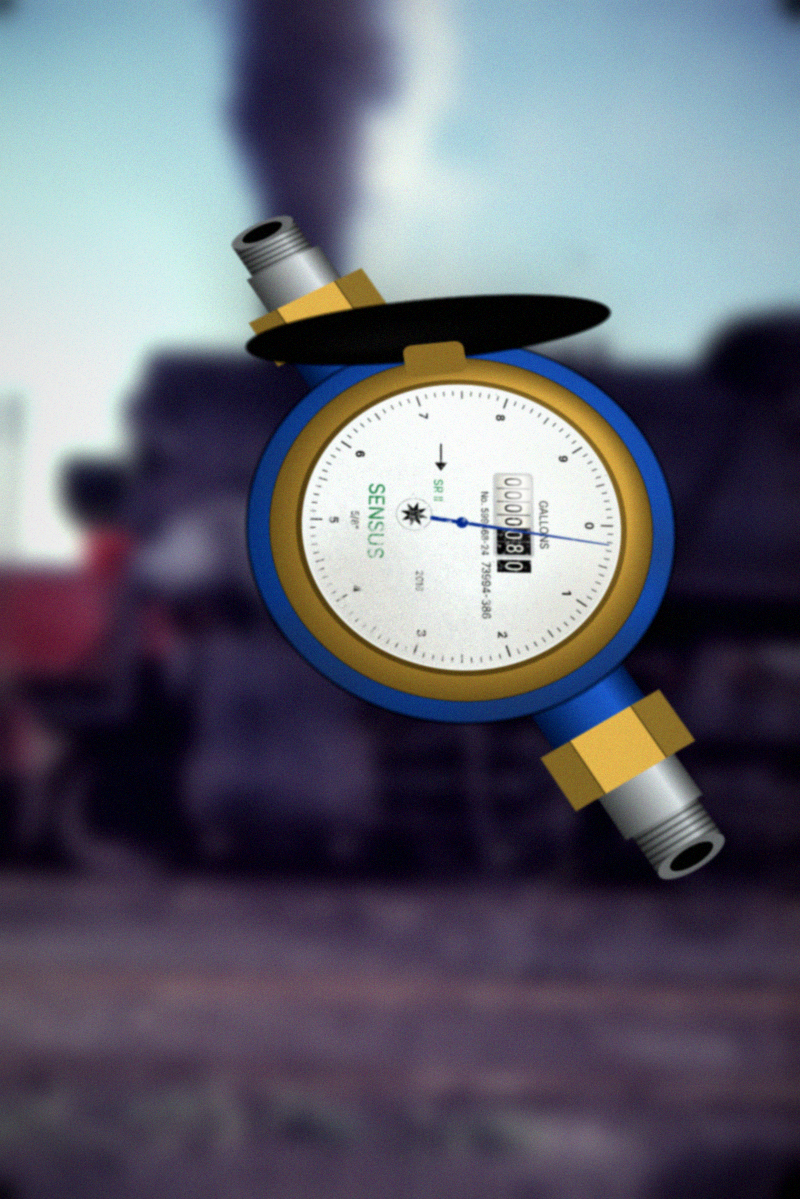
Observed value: 80.2; gal
